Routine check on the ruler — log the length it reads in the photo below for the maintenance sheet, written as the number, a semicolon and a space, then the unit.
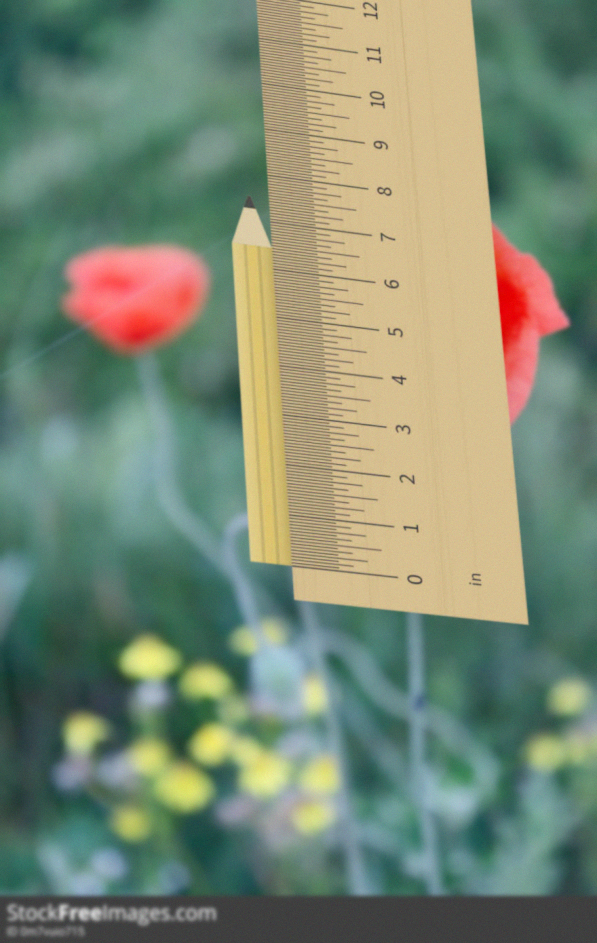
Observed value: 7.5; in
